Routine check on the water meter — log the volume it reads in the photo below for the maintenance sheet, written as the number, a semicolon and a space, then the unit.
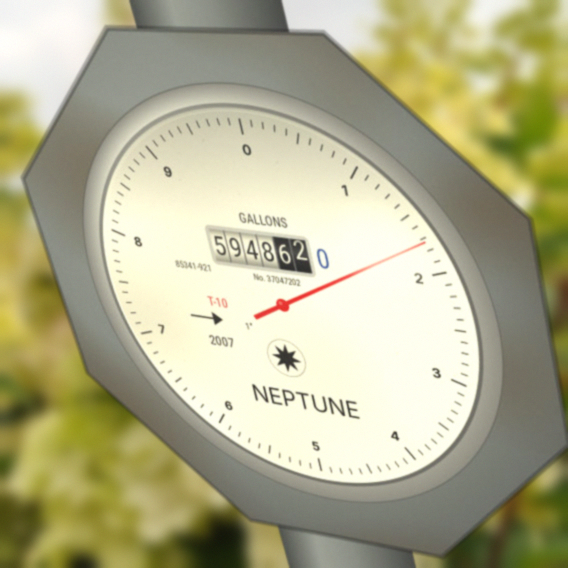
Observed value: 5948621.7; gal
